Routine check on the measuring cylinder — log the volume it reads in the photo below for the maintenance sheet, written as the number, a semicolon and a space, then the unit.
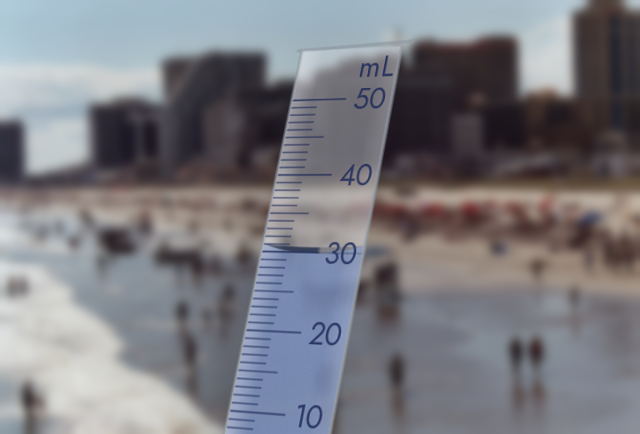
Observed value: 30; mL
